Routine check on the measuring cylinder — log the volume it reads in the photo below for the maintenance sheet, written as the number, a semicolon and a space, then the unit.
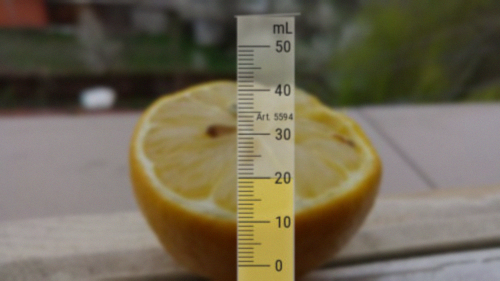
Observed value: 20; mL
